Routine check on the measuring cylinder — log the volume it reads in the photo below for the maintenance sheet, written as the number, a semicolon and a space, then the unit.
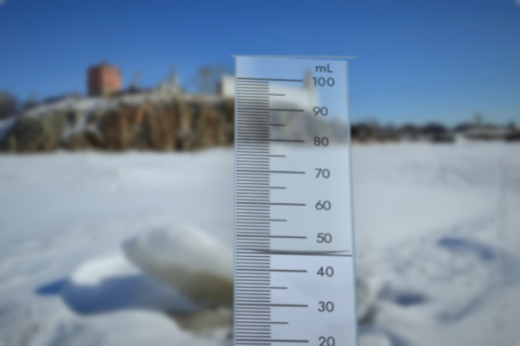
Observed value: 45; mL
